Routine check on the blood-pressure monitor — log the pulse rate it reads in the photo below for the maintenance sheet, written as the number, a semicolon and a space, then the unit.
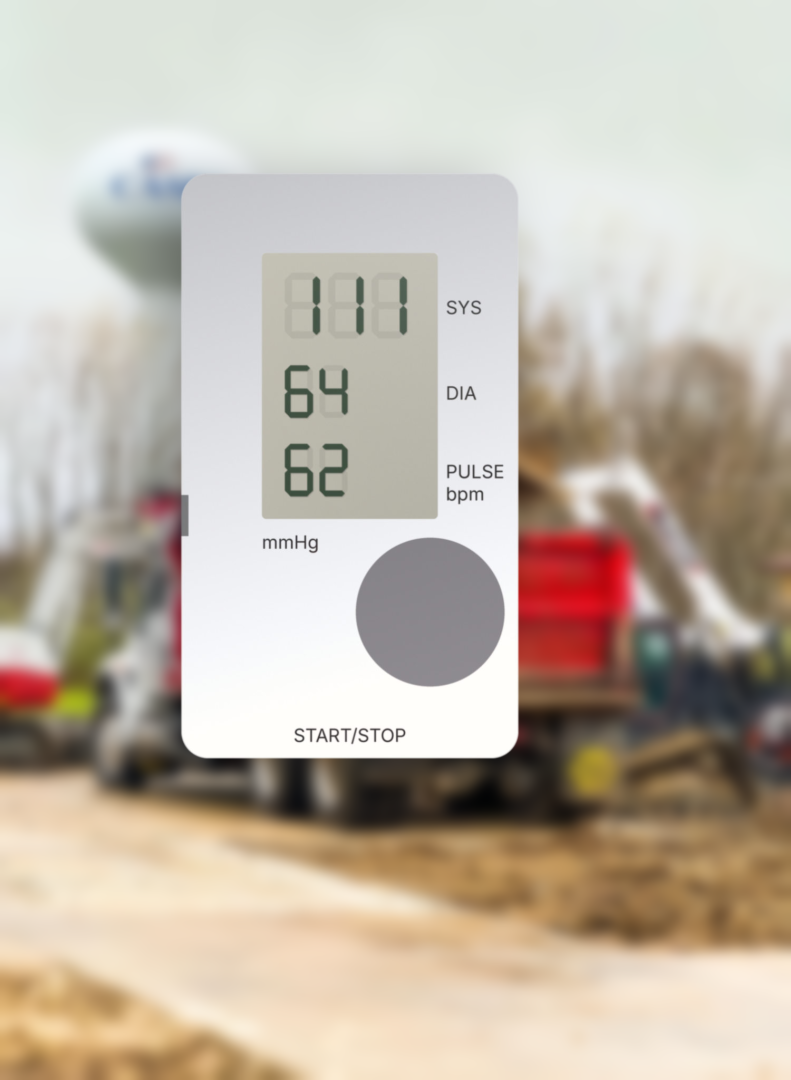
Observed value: 62; bpm
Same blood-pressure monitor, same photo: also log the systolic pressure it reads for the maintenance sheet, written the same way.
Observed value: 111; mmHg
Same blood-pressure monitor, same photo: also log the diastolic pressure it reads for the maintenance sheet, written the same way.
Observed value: 64; mmHg
